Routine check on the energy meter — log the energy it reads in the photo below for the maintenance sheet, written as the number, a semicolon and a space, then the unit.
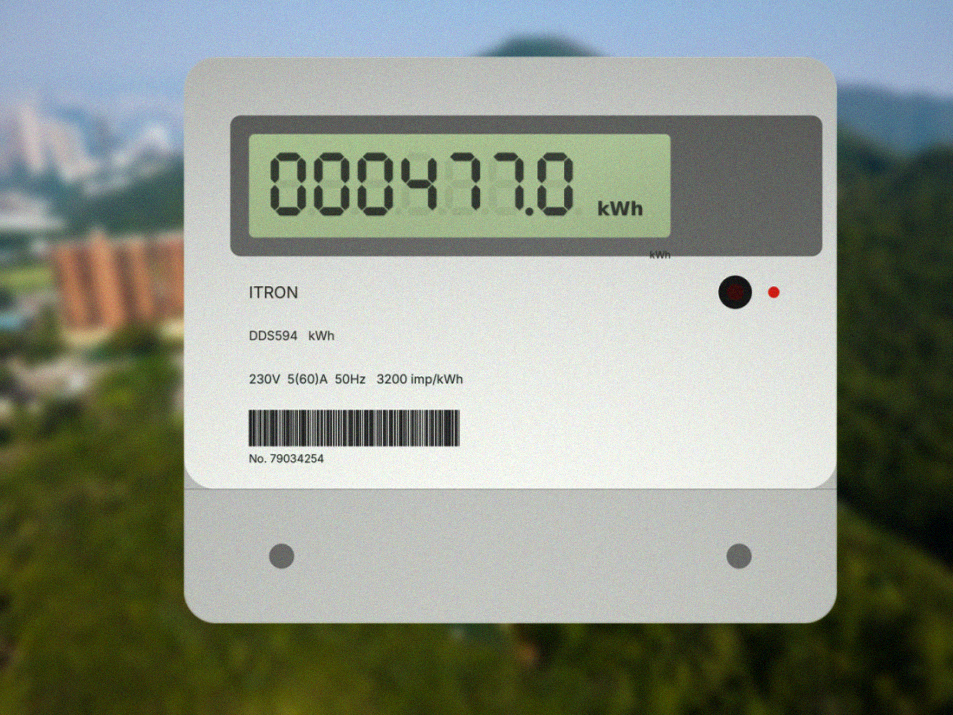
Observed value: 477.0; kWh
